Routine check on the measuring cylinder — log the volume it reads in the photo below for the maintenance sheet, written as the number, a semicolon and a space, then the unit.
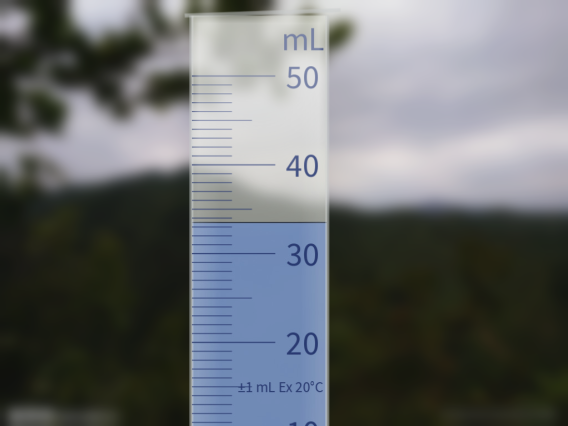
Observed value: 33.5; mL
